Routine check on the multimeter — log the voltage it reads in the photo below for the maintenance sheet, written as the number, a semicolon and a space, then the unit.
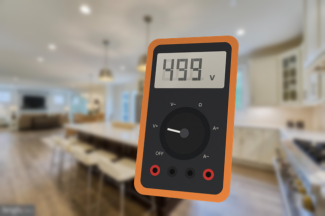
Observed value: 499; V
